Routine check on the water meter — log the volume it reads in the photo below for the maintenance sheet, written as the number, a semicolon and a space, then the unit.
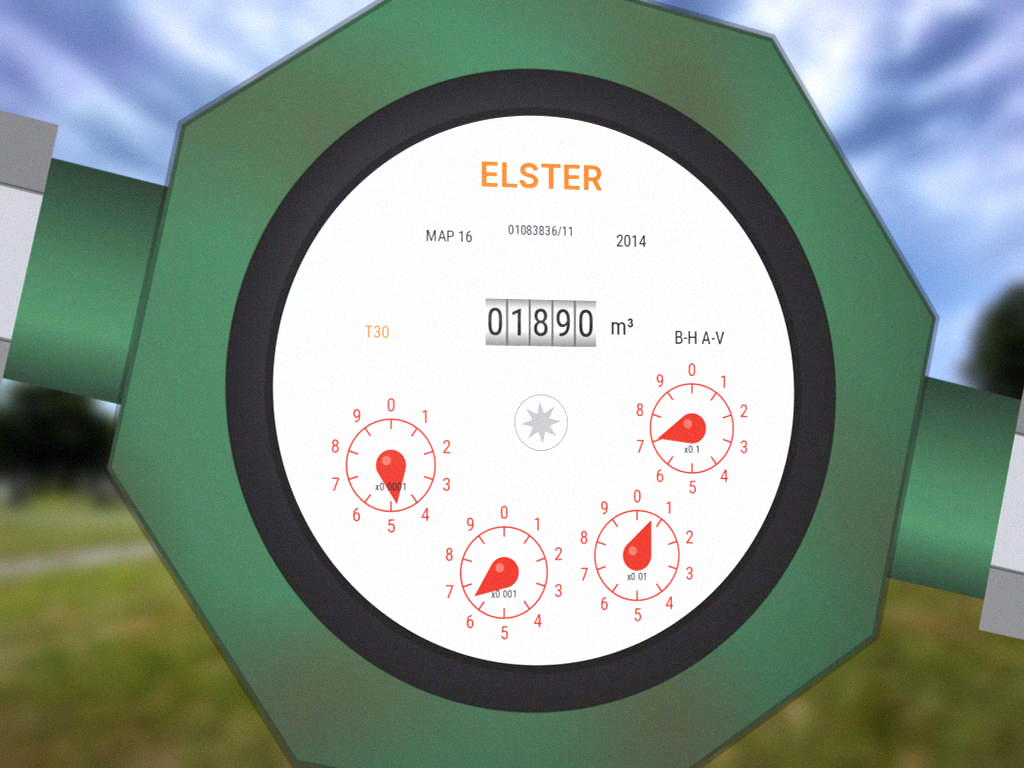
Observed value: 1890.7064; m³
